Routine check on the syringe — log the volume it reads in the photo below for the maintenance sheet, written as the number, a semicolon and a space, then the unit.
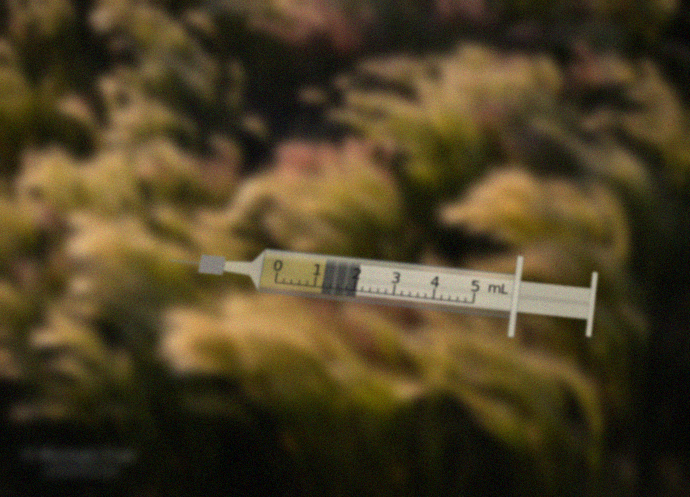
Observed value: 1.2; mL
